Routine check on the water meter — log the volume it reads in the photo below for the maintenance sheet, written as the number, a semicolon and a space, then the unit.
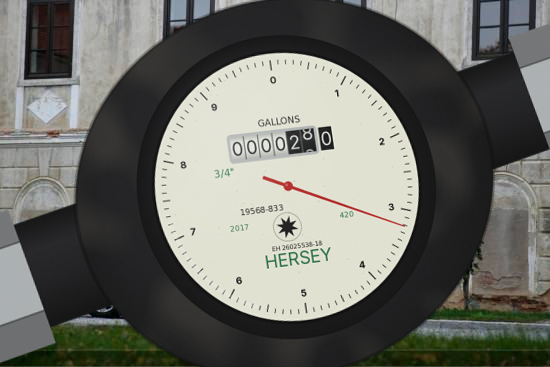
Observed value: 283.2; gal
